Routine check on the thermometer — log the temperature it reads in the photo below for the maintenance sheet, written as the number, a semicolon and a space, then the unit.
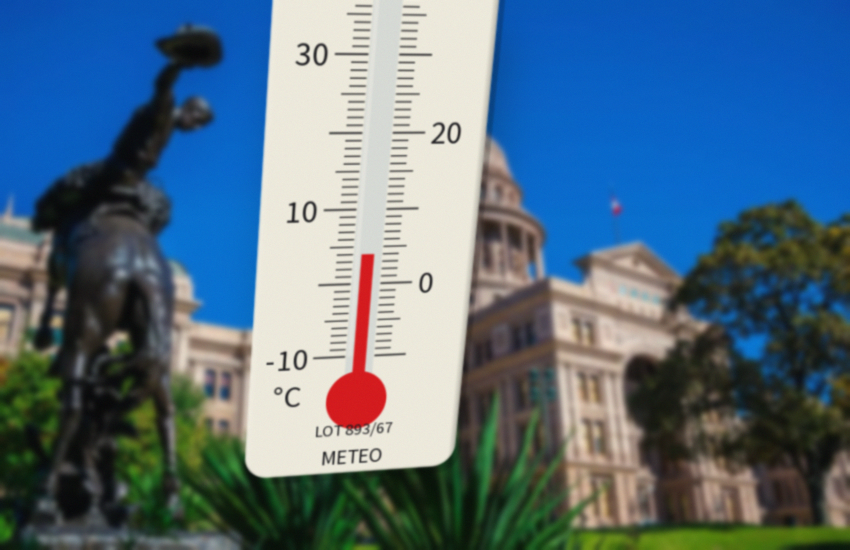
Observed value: 4; °C
